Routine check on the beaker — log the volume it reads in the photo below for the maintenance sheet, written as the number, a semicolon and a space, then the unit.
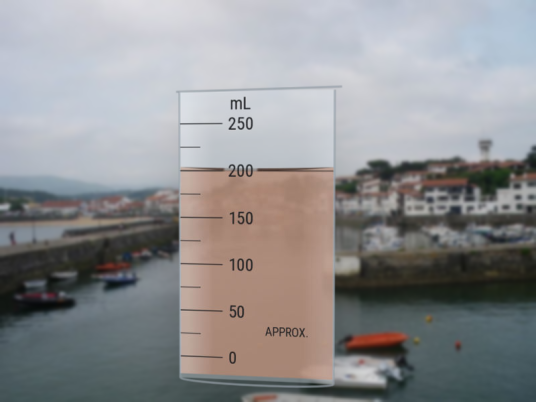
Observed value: 200; mL
